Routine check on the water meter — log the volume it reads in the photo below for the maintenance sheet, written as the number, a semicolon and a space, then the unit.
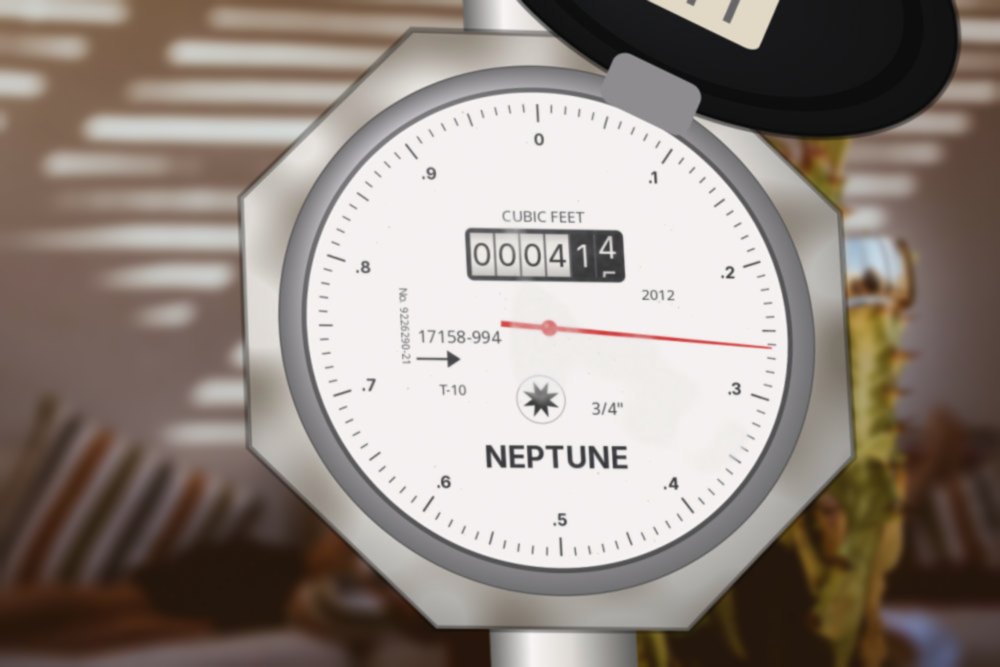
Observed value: 414.26; ft³
